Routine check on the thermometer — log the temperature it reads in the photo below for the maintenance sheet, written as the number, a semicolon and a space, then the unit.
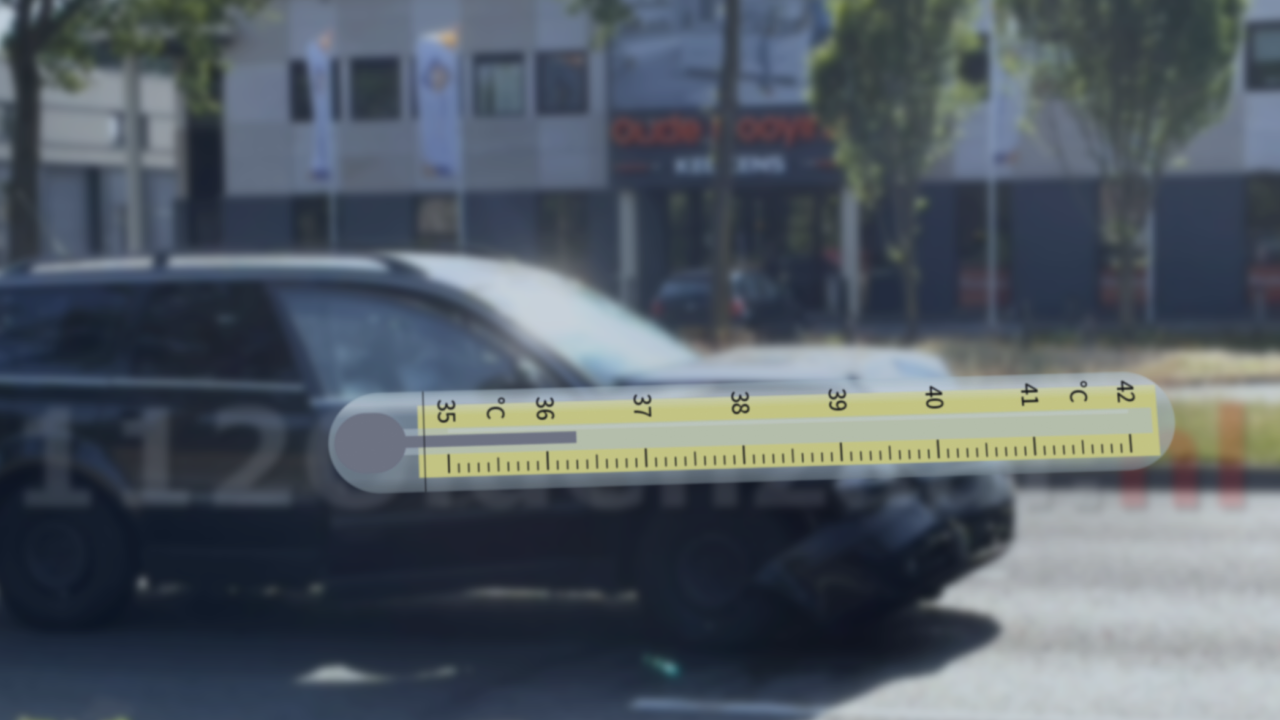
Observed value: 36.3; °C
